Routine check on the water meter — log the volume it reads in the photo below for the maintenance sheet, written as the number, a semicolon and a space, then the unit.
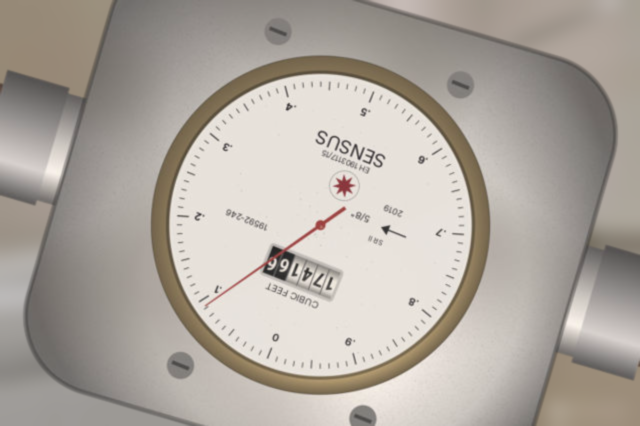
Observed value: 174166.09; ft³
